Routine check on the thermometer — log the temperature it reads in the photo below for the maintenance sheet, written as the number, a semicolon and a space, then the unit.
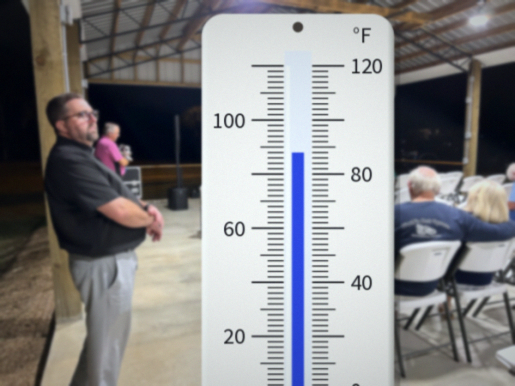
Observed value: 88; °F
